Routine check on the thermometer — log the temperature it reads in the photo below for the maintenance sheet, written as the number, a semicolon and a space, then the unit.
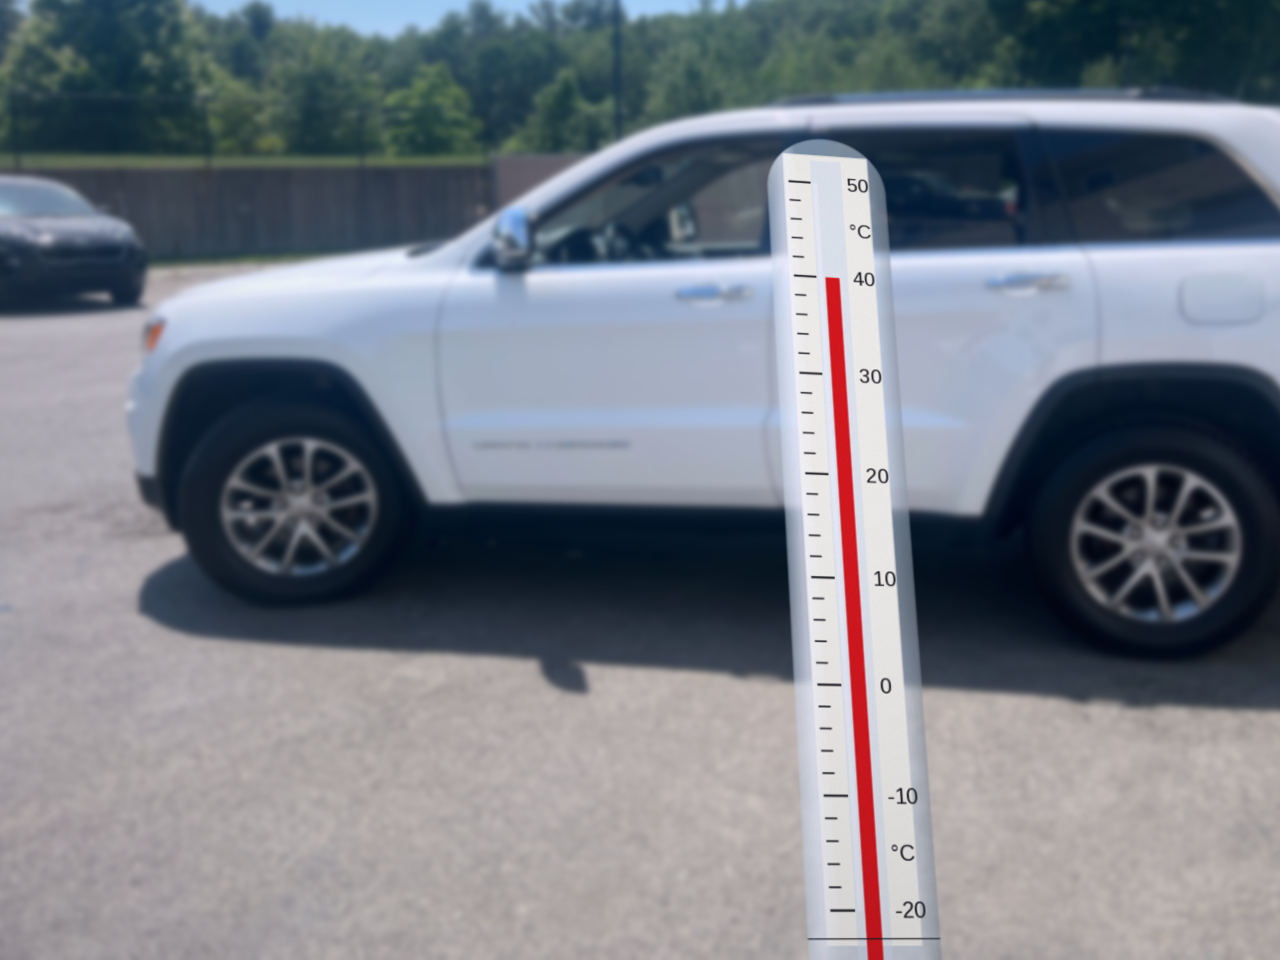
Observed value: 40; °C
